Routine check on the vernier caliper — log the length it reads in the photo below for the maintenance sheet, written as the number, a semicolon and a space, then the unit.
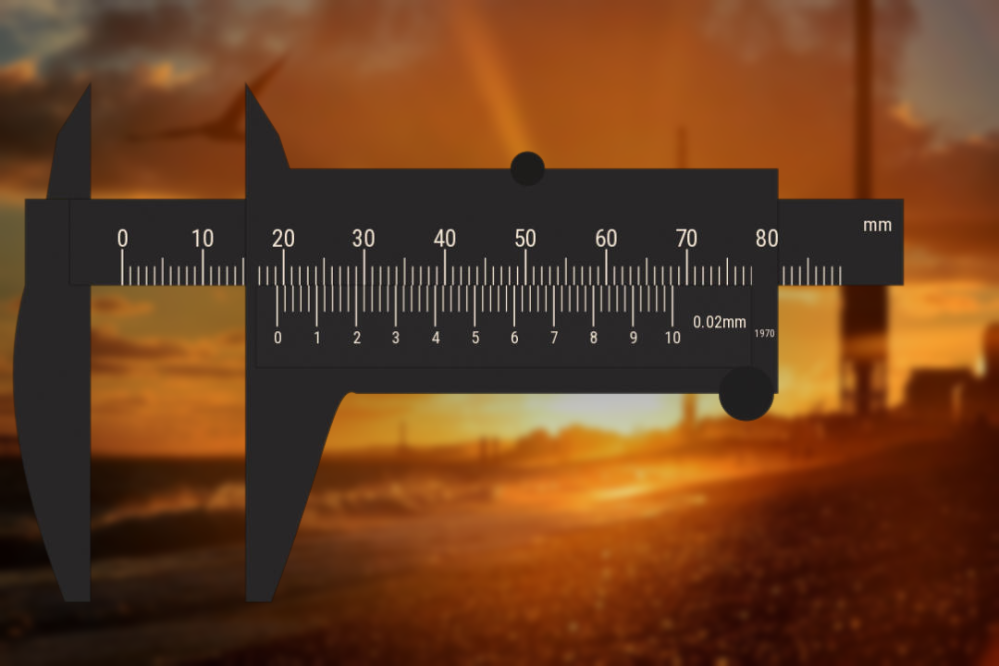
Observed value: 19.2; mm
